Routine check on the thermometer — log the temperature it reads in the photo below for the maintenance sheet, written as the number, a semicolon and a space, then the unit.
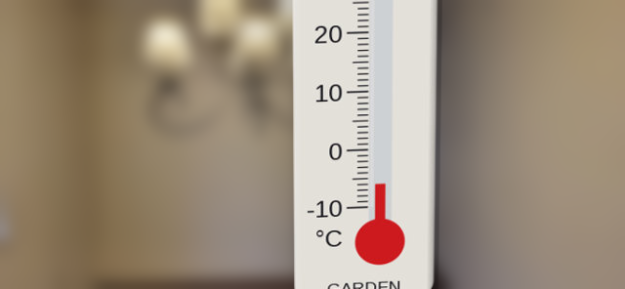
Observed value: -6; °C
